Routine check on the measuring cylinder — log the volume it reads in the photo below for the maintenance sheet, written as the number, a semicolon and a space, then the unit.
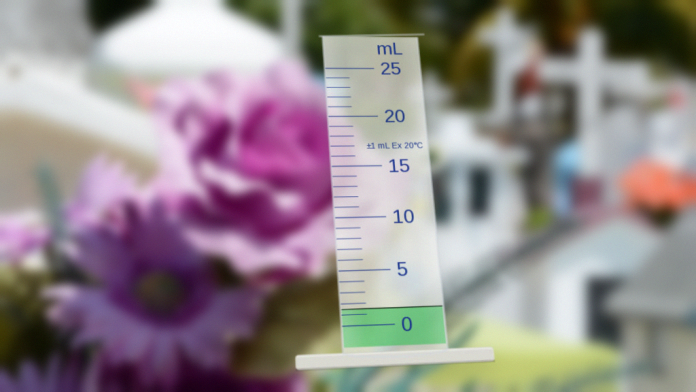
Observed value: 1.5; mL
